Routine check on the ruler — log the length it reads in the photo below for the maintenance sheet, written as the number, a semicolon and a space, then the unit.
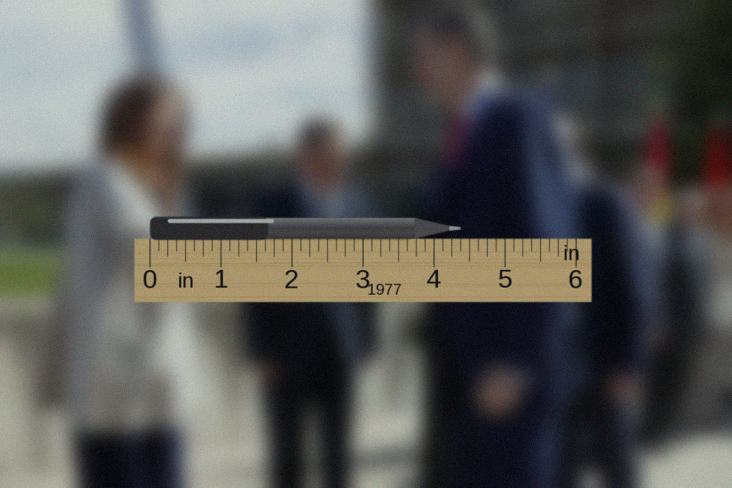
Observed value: 4.375; in
